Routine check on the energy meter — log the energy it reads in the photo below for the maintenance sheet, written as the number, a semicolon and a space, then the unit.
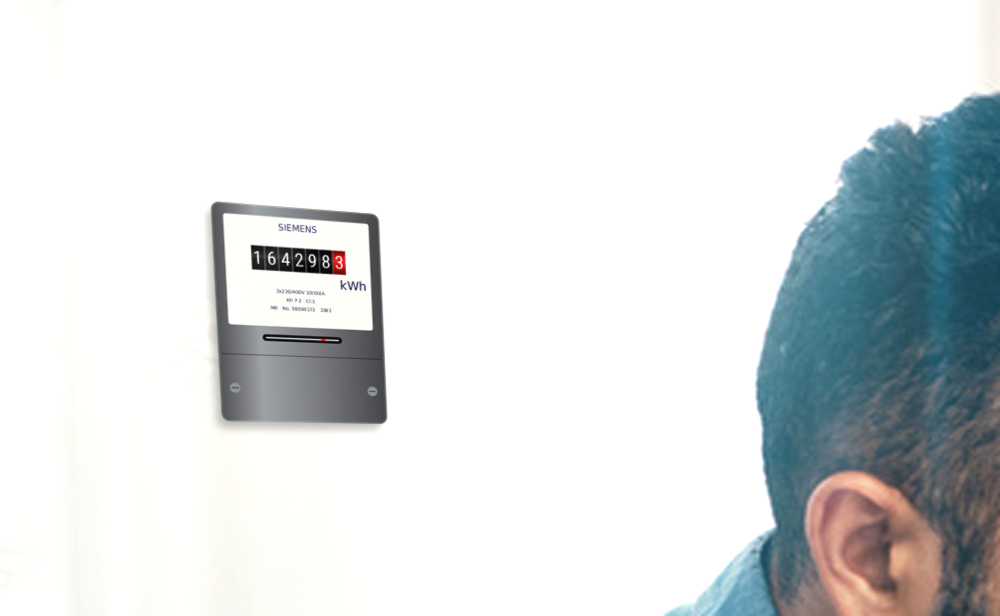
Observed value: 164298.3; kWh
